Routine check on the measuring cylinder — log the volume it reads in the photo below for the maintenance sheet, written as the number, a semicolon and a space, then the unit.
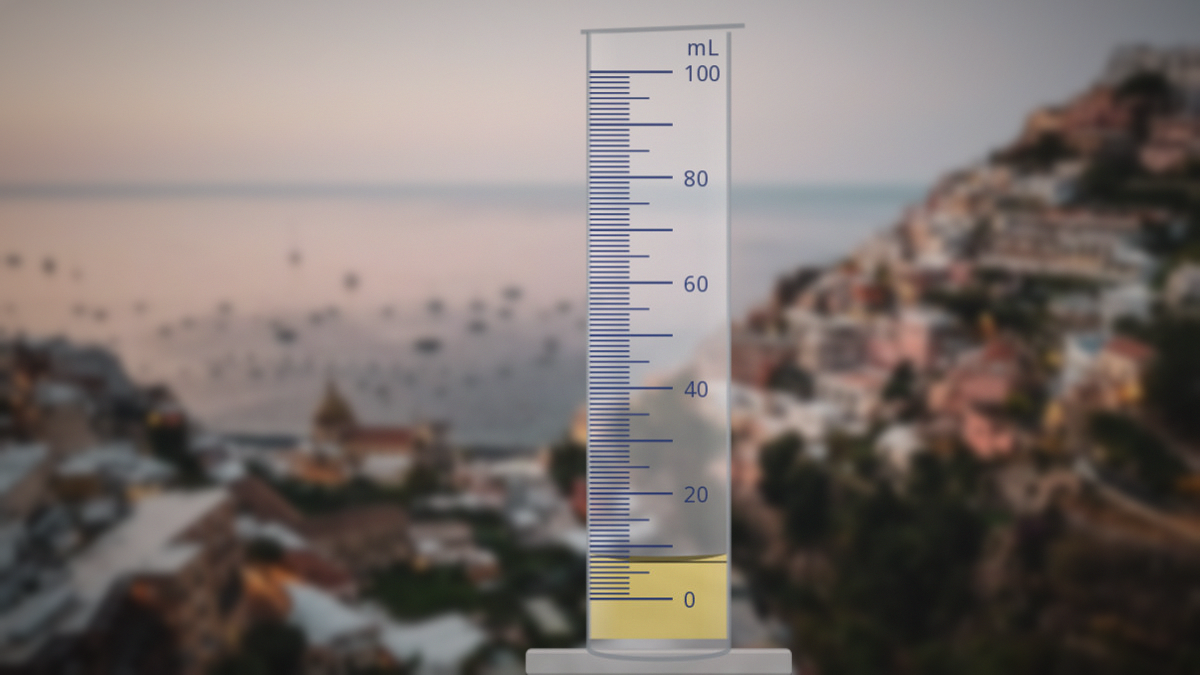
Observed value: 7; mL
